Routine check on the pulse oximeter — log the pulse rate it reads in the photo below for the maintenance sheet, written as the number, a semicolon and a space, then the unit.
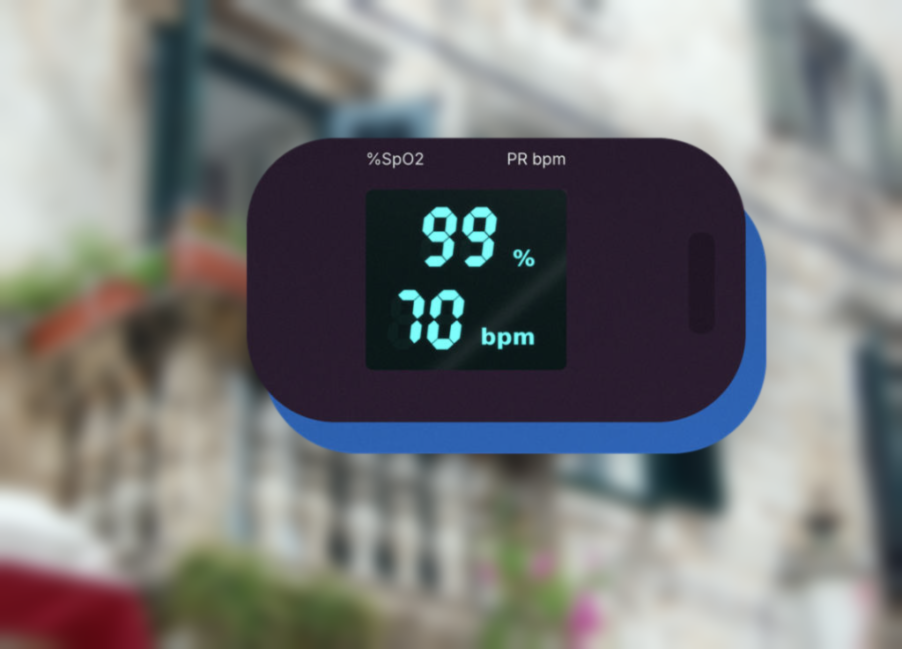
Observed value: 70; bpm
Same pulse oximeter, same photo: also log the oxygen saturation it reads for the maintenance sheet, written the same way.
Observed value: 99; %
